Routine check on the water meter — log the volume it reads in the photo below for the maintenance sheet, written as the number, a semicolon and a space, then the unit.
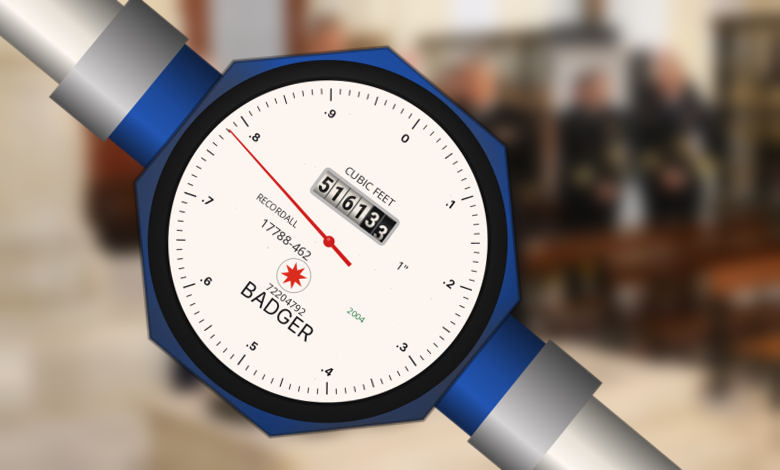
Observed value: 516132.78; ft³
